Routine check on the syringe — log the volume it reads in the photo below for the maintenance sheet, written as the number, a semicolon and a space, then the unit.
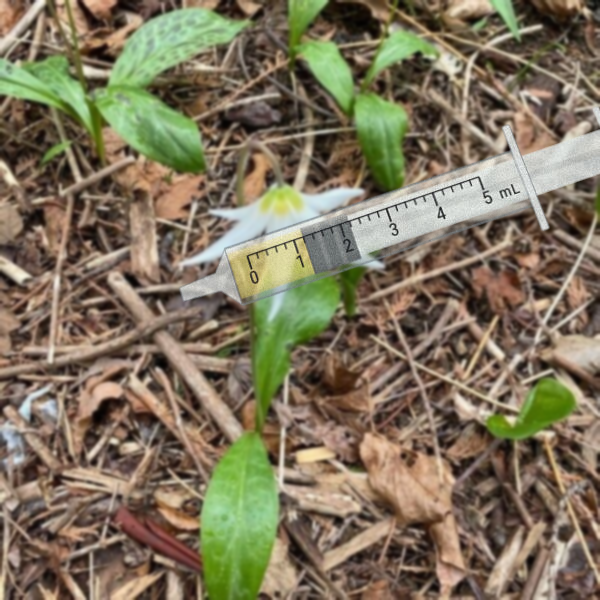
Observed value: 1.2; mL
